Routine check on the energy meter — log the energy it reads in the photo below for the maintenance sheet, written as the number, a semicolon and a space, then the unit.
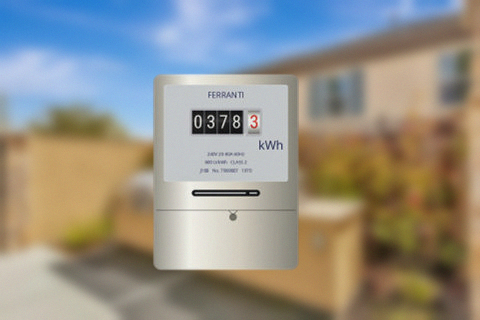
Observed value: 378.3; kWh
